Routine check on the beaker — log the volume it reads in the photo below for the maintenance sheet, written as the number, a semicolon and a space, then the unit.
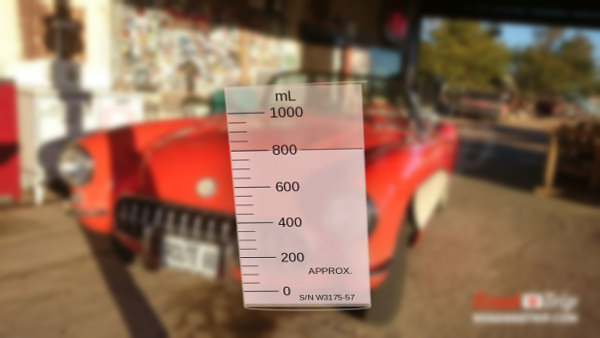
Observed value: 800; mL
